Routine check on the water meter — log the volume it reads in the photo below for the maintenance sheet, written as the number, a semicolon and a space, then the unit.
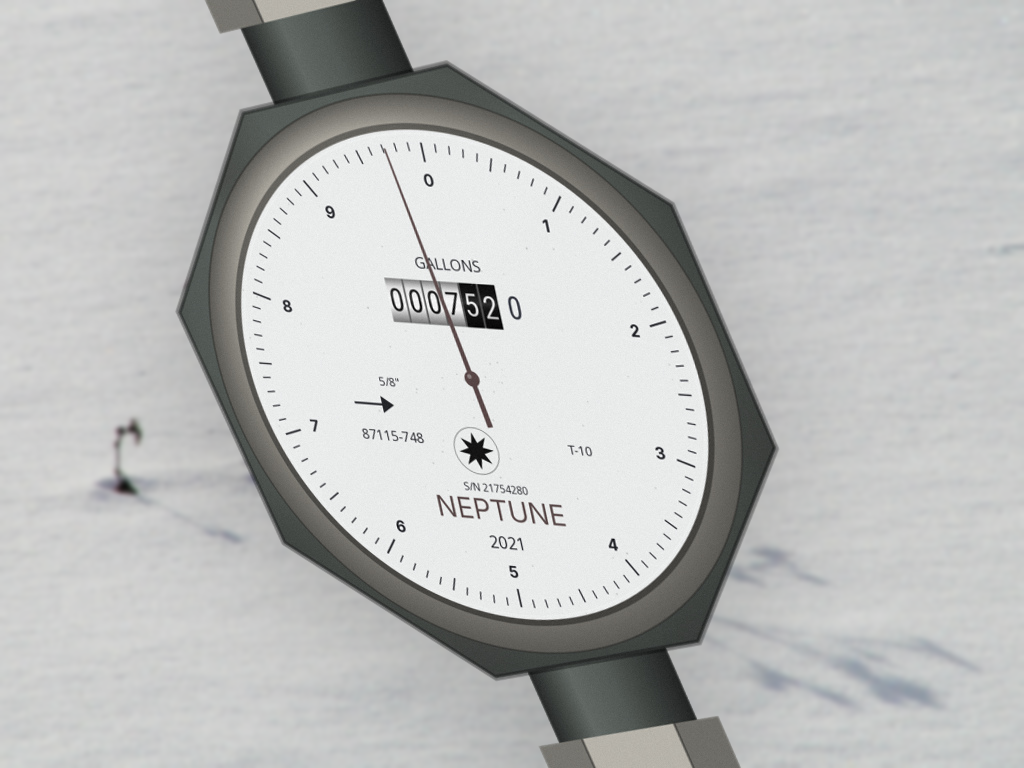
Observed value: 7519.7; gal
